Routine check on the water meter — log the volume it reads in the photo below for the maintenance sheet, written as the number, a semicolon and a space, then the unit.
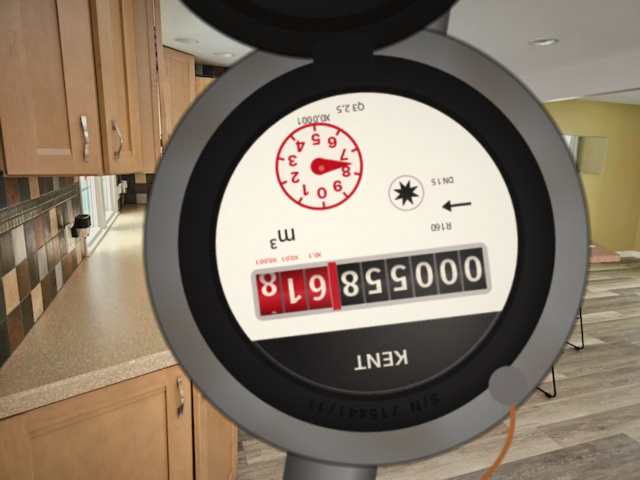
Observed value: 558.6177; m³
